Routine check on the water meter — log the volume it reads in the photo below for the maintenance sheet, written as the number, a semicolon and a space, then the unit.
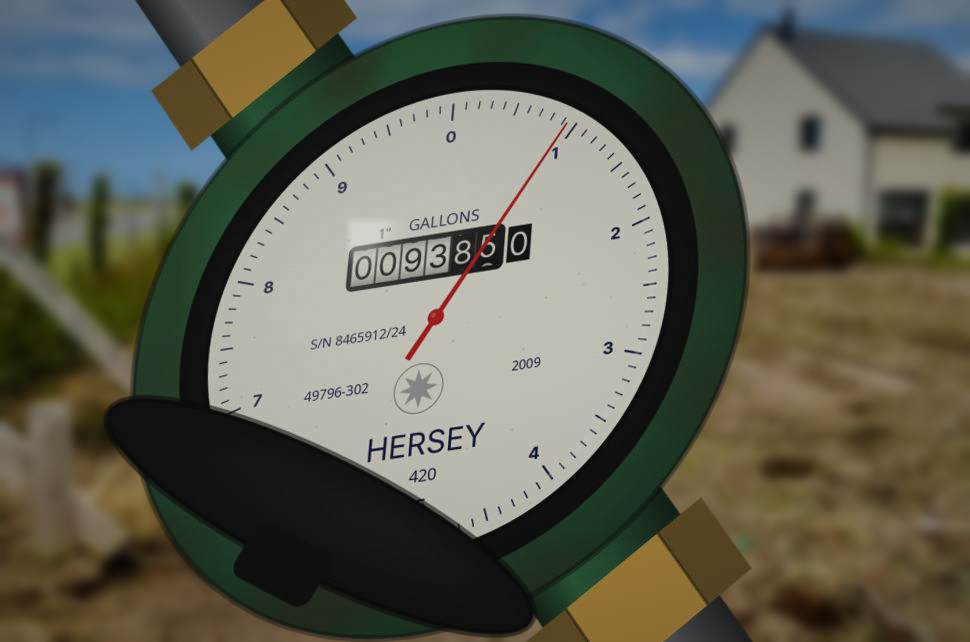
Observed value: 93850.9; gal
